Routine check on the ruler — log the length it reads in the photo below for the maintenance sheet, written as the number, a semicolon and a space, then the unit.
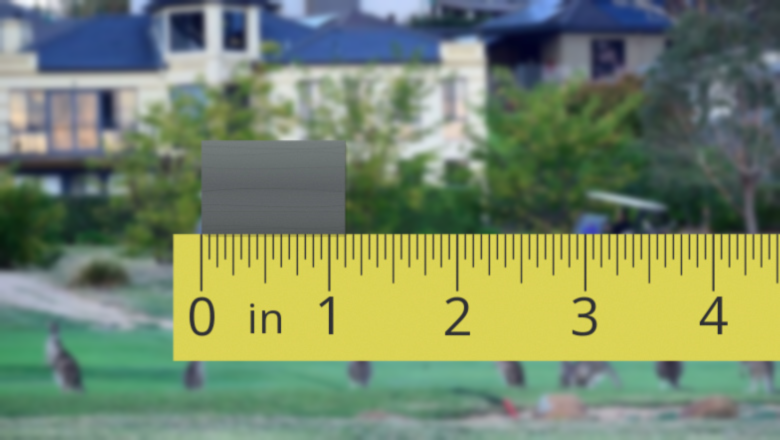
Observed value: 1.125; in
